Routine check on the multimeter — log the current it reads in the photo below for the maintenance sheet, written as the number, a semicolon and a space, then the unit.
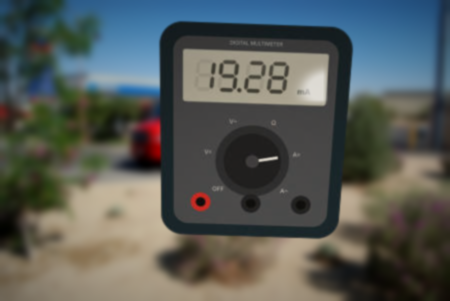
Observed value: 19.28; mA
